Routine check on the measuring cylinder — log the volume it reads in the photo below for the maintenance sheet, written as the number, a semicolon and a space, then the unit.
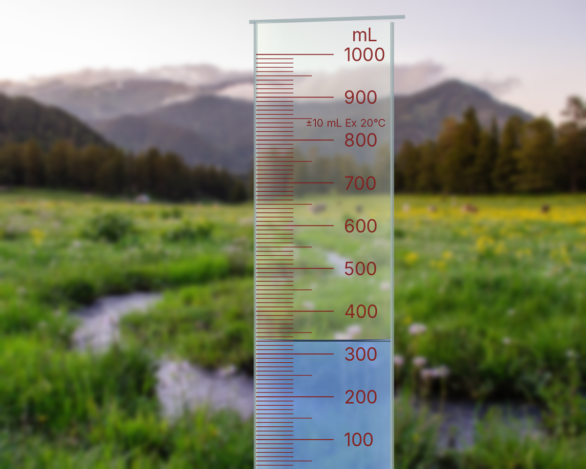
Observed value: 330; mL
